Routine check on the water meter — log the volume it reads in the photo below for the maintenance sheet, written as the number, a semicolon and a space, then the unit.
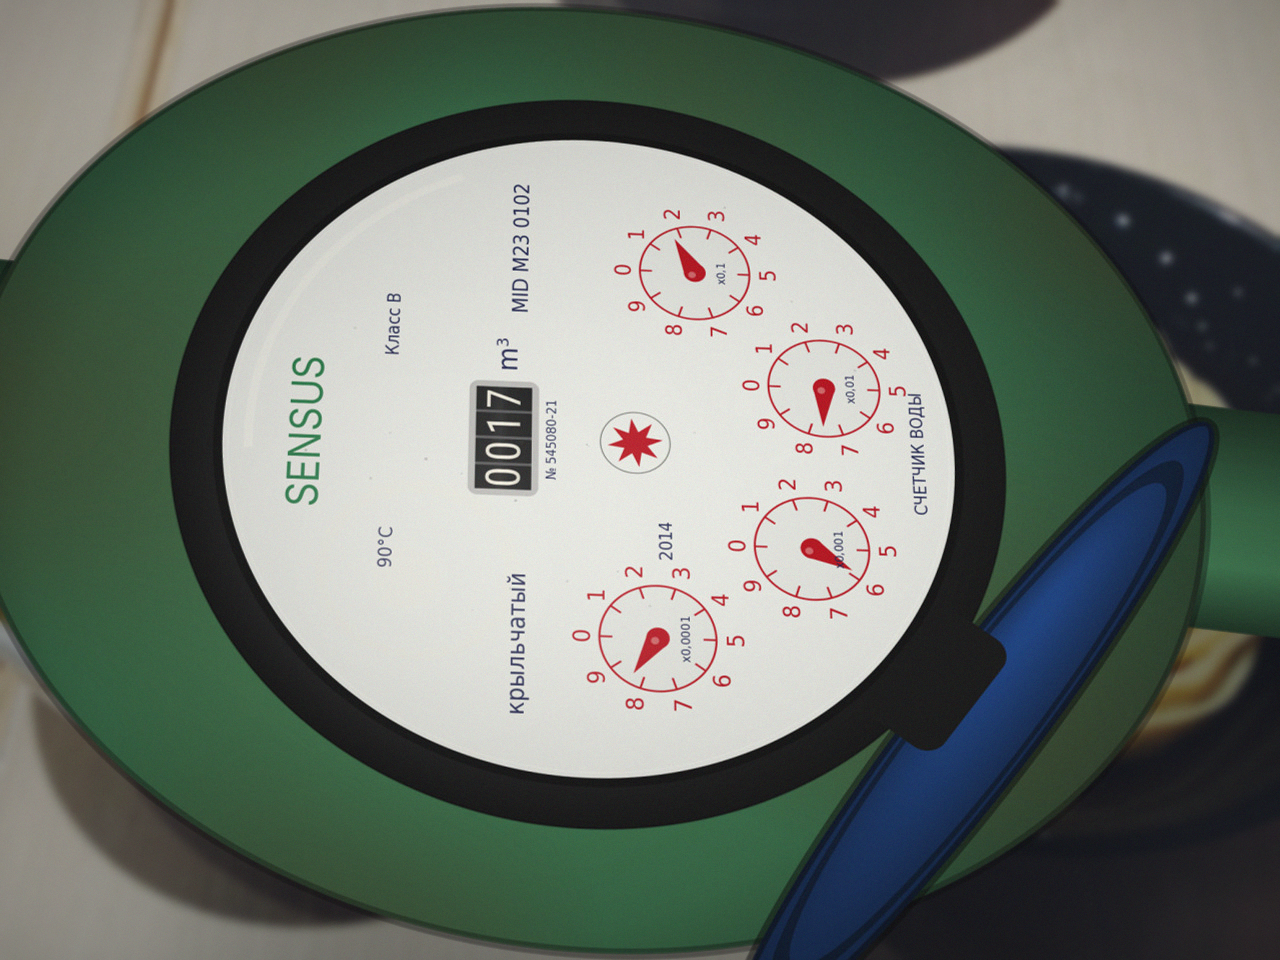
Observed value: 17.1758; m³
